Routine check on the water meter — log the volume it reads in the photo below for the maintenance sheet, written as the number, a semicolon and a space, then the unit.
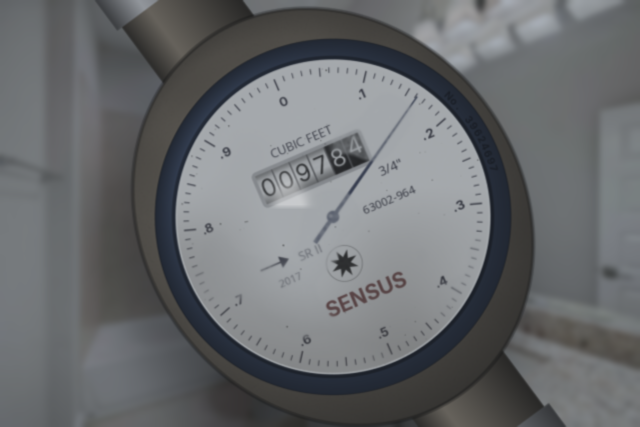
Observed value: 9784.16; ft³
